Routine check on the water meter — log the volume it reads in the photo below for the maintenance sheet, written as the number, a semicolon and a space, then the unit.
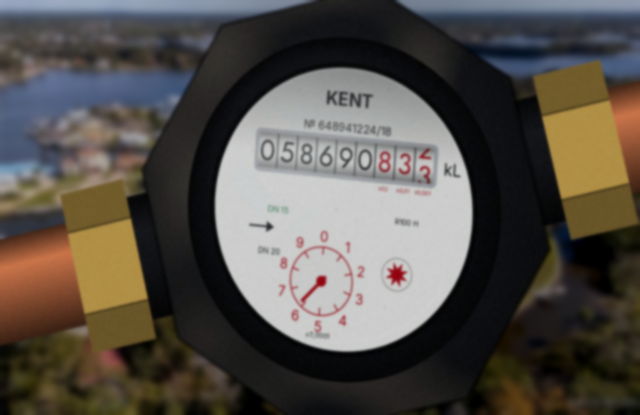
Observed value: 58690.8326; kL
